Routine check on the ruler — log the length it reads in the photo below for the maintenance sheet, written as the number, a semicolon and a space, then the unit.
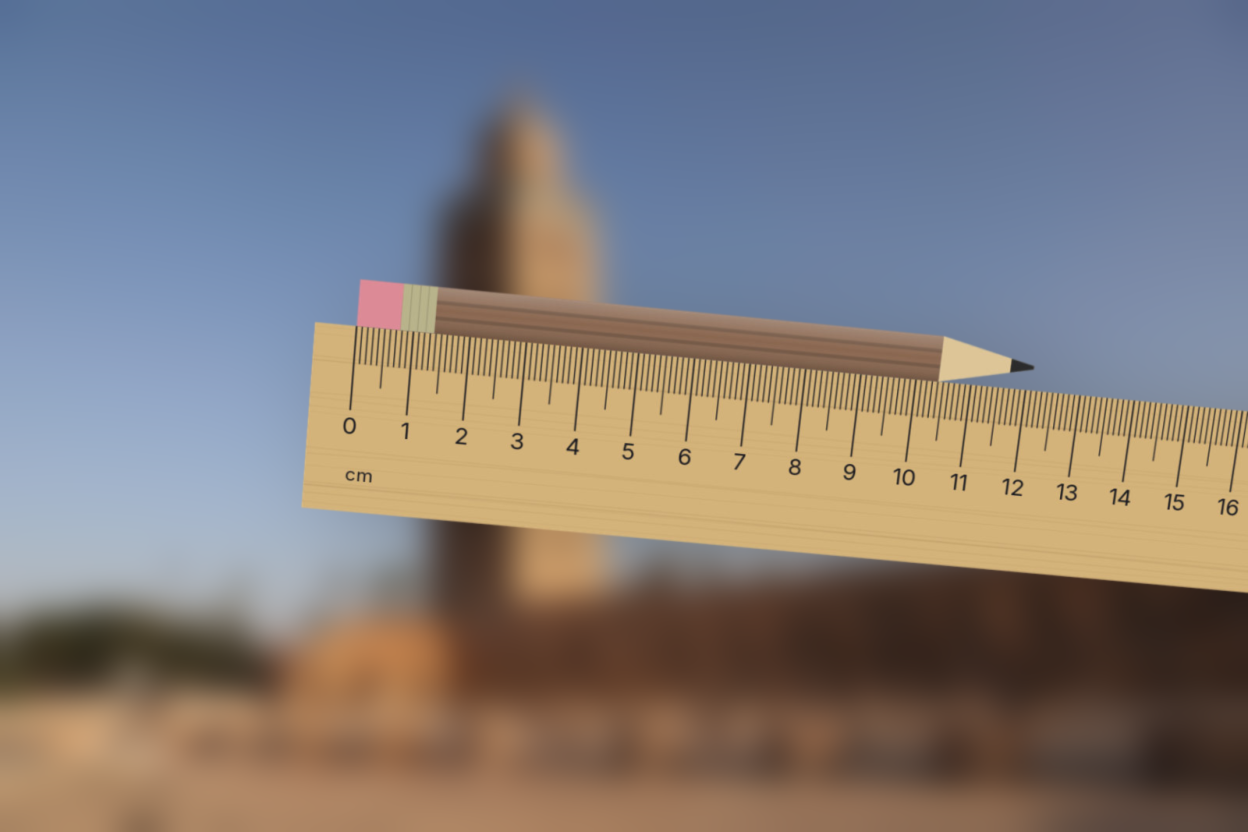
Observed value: 12.1; cm
